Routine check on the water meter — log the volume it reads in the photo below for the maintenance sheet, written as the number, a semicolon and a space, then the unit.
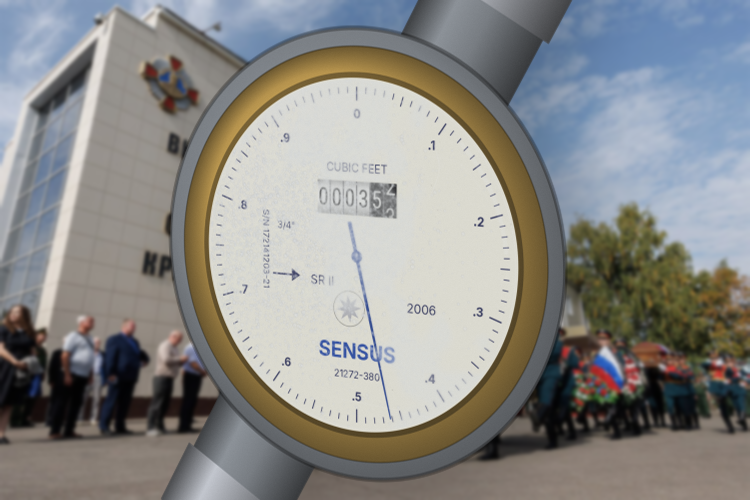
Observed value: 352.46; ft³
